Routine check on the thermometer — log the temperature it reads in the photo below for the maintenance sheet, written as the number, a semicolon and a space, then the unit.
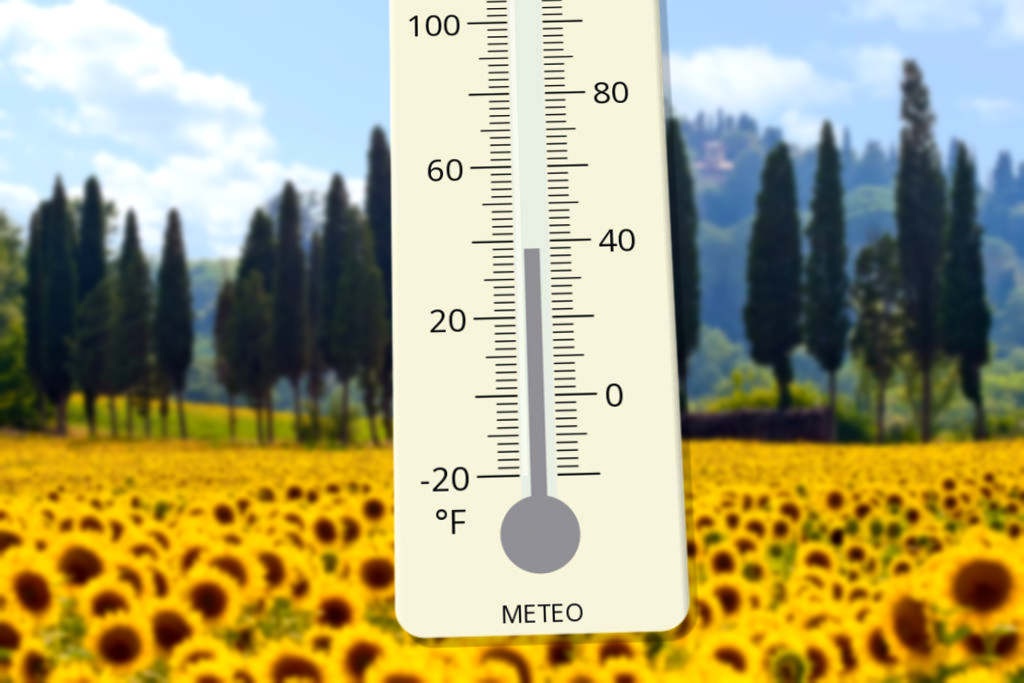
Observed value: 38; °F
